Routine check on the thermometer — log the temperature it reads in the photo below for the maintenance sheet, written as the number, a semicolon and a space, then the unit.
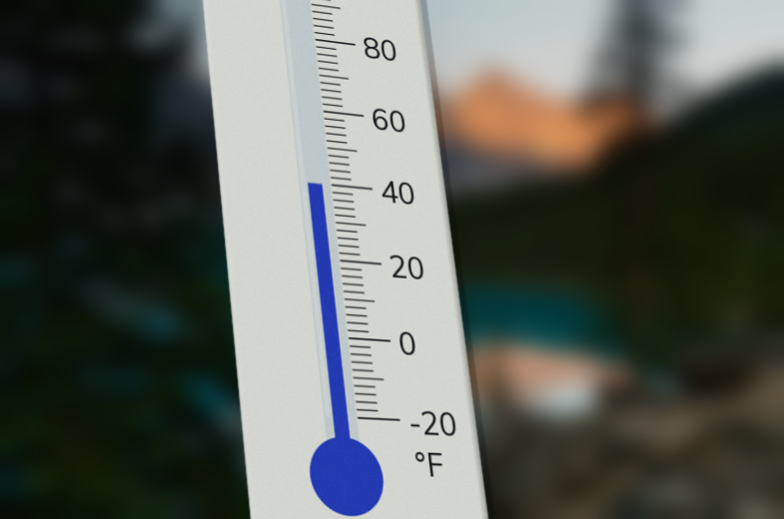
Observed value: 40; °F
